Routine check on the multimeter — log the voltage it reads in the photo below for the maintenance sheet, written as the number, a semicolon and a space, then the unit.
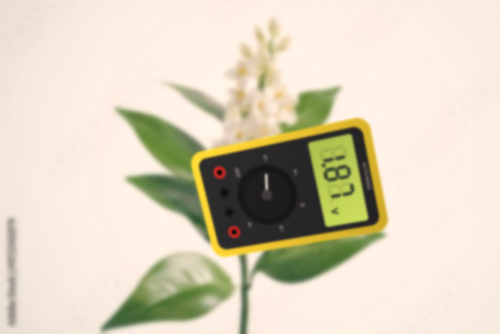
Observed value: 1.87; V
